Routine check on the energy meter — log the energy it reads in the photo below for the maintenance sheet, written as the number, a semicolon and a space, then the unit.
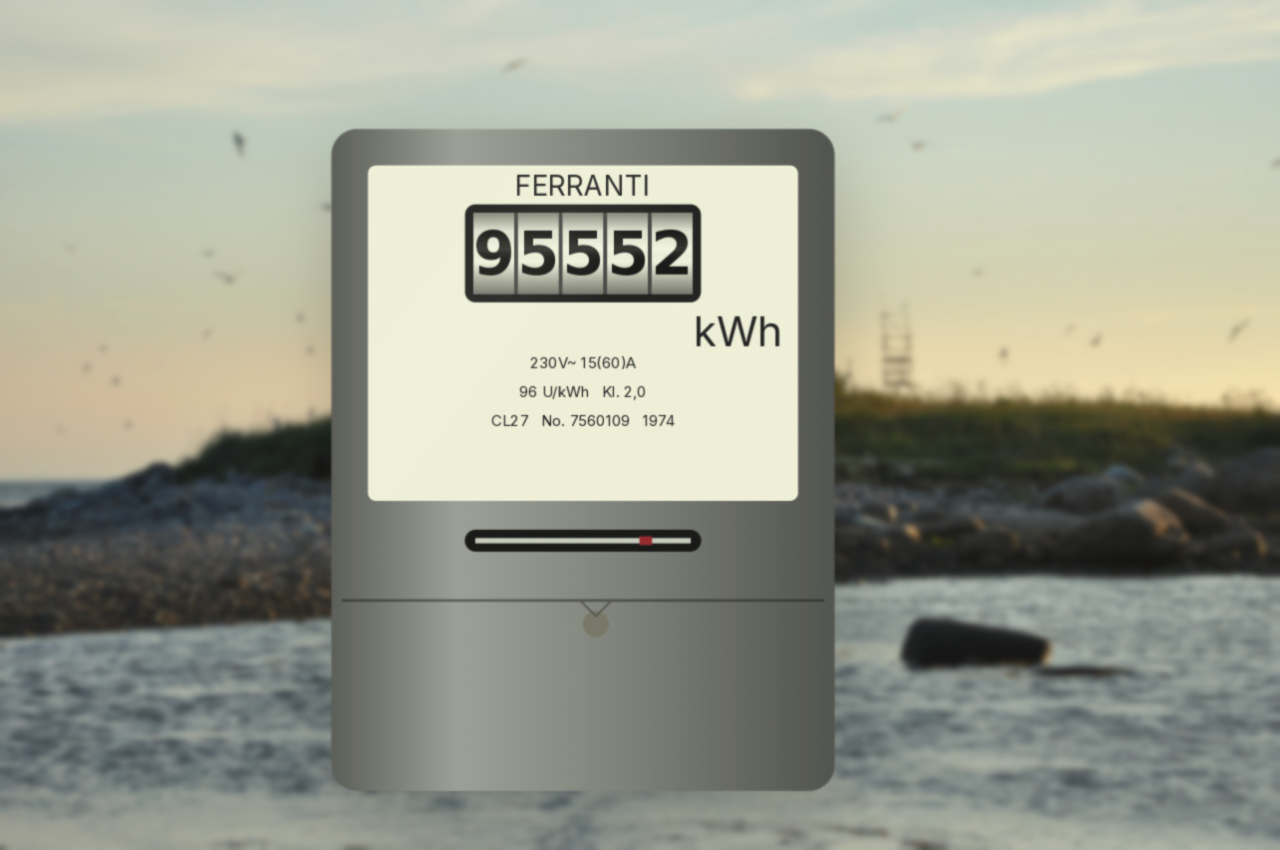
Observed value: 95552; kWh
